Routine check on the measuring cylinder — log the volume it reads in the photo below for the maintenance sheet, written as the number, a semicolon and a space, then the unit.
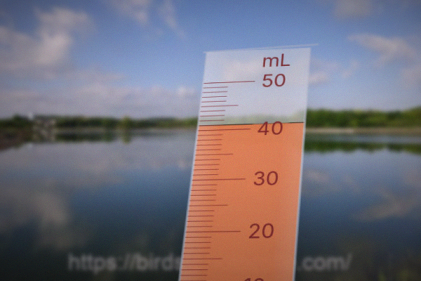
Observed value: 41; mL
